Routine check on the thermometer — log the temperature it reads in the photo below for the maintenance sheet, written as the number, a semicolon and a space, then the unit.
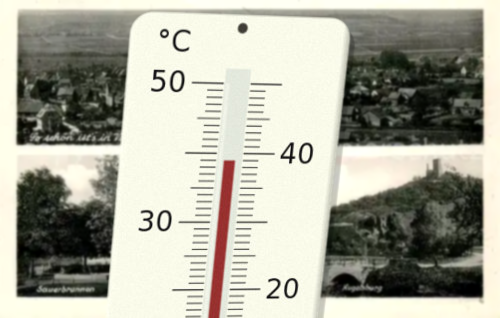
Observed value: 39; °C
